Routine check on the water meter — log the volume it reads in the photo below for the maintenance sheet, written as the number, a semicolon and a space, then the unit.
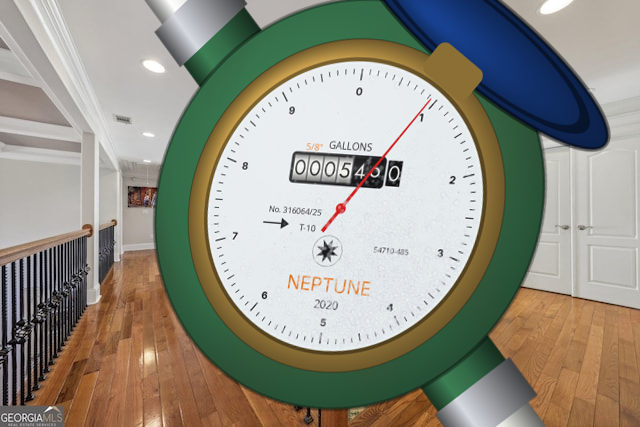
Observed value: 5460.9; gal
